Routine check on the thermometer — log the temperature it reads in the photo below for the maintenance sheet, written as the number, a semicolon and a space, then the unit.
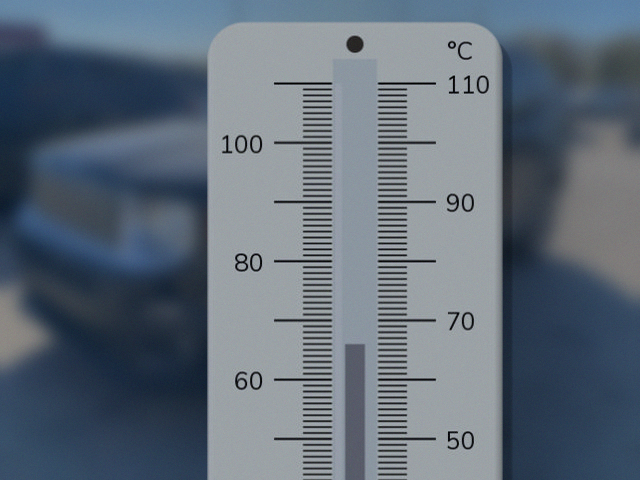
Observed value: 66; °C
